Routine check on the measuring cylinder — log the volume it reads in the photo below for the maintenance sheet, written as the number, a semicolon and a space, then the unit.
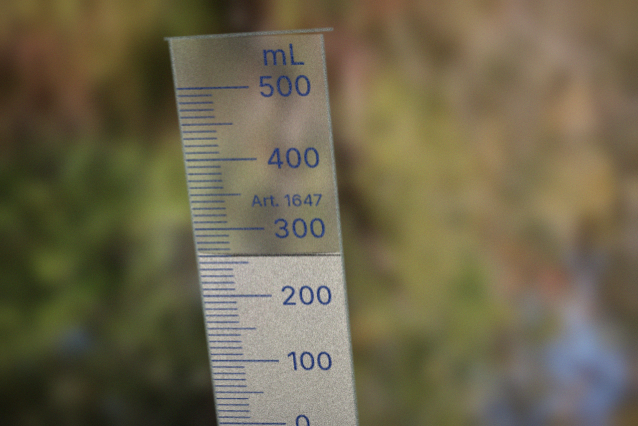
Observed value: 260; mL
